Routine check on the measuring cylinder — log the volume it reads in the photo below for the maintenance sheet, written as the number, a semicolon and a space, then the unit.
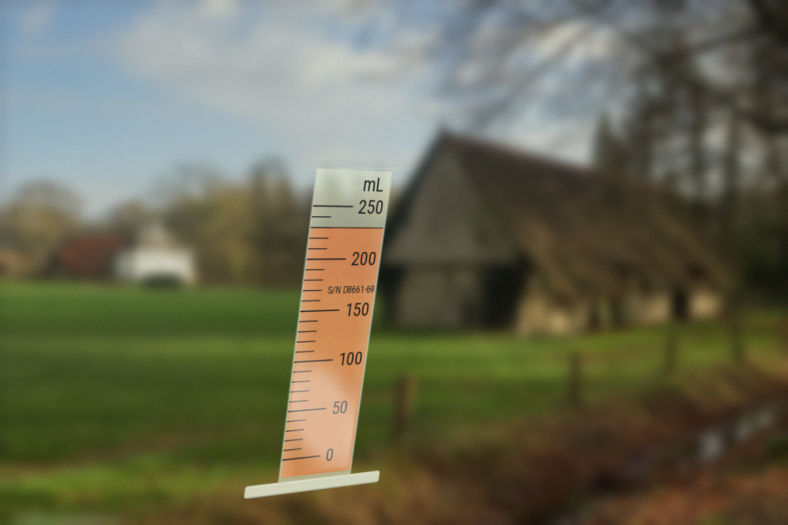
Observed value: 230; mL
